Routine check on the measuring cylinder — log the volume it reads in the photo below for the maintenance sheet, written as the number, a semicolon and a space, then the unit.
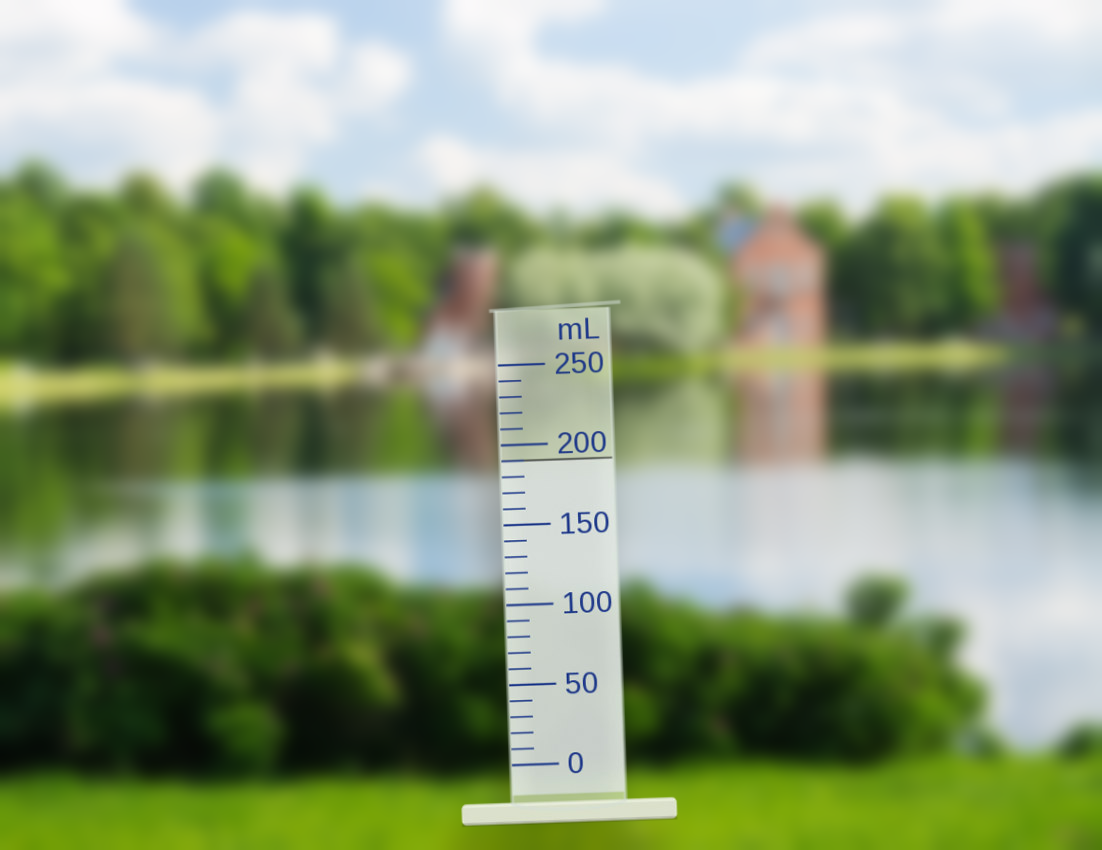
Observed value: 190; mL
